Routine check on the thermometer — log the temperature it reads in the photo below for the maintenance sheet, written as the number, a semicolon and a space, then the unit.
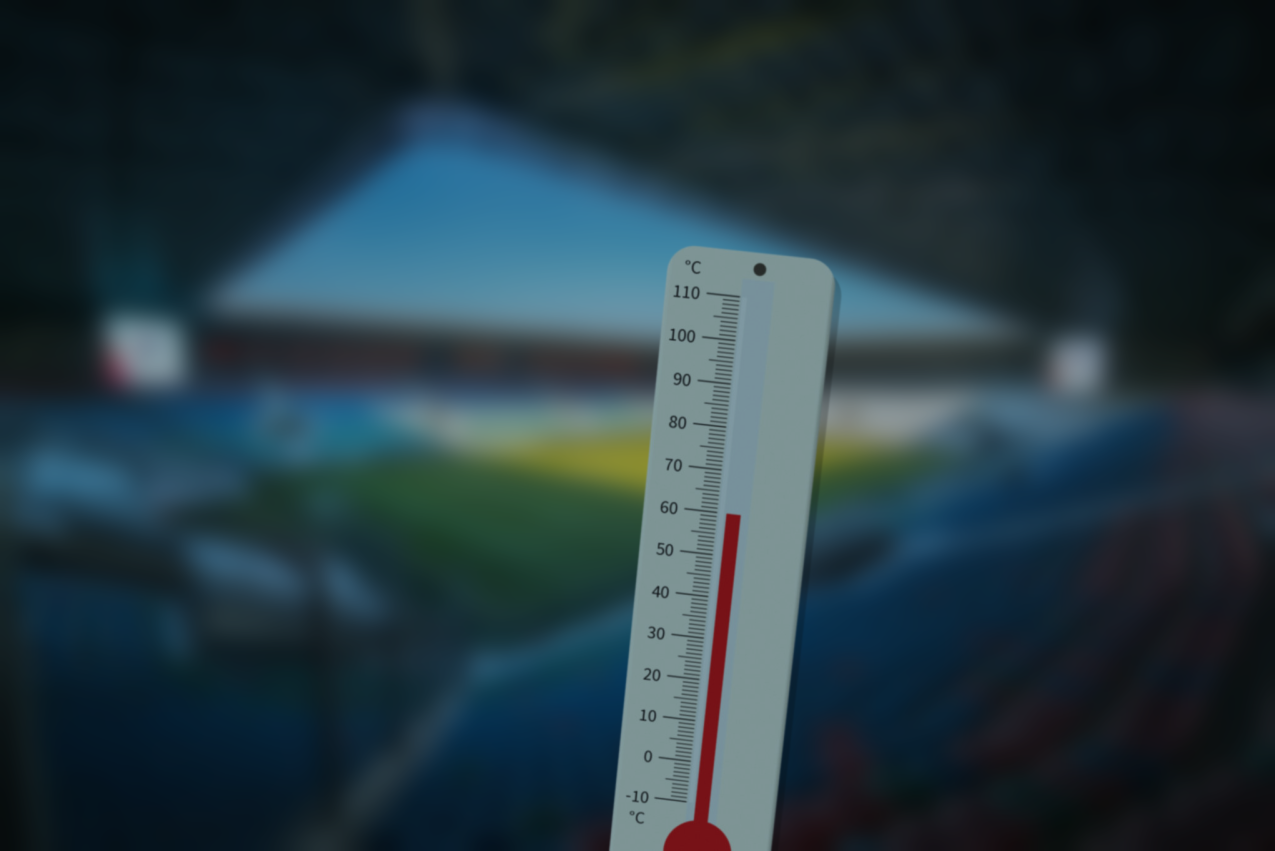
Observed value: 60; °C
